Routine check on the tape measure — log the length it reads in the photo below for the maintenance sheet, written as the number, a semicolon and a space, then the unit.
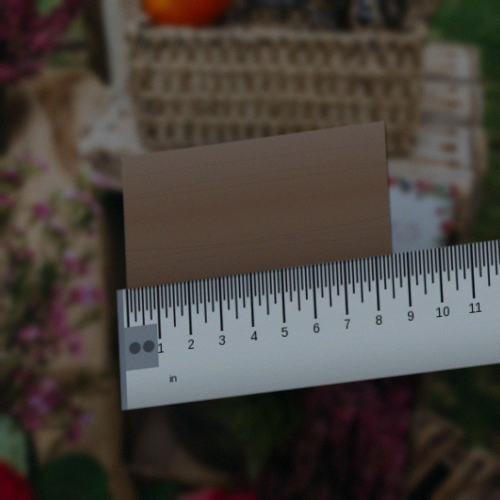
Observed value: 8.5; in
